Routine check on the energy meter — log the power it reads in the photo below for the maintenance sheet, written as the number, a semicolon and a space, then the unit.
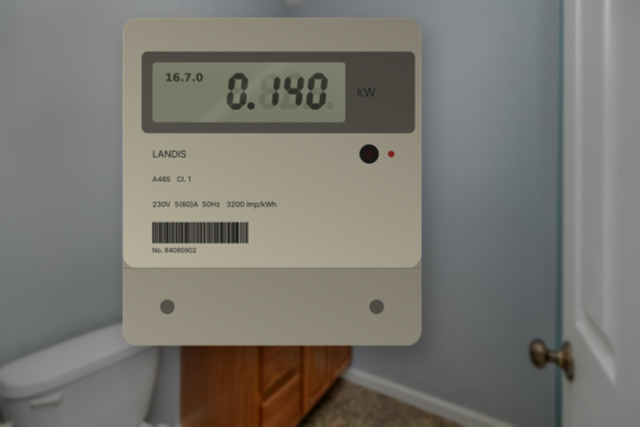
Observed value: 0.140; kW
